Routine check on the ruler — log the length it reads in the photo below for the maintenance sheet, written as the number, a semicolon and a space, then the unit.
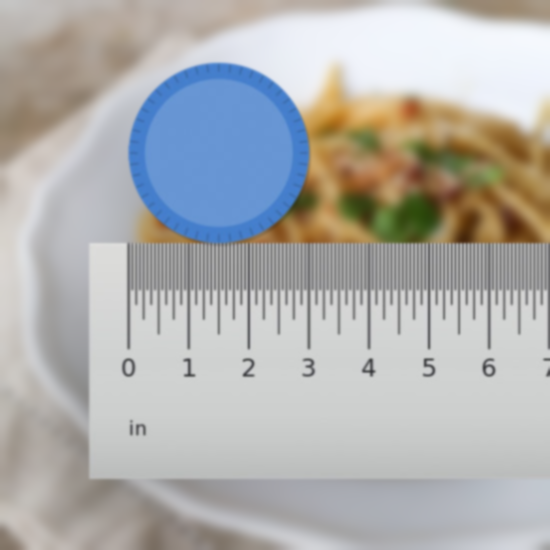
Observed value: 3; in
